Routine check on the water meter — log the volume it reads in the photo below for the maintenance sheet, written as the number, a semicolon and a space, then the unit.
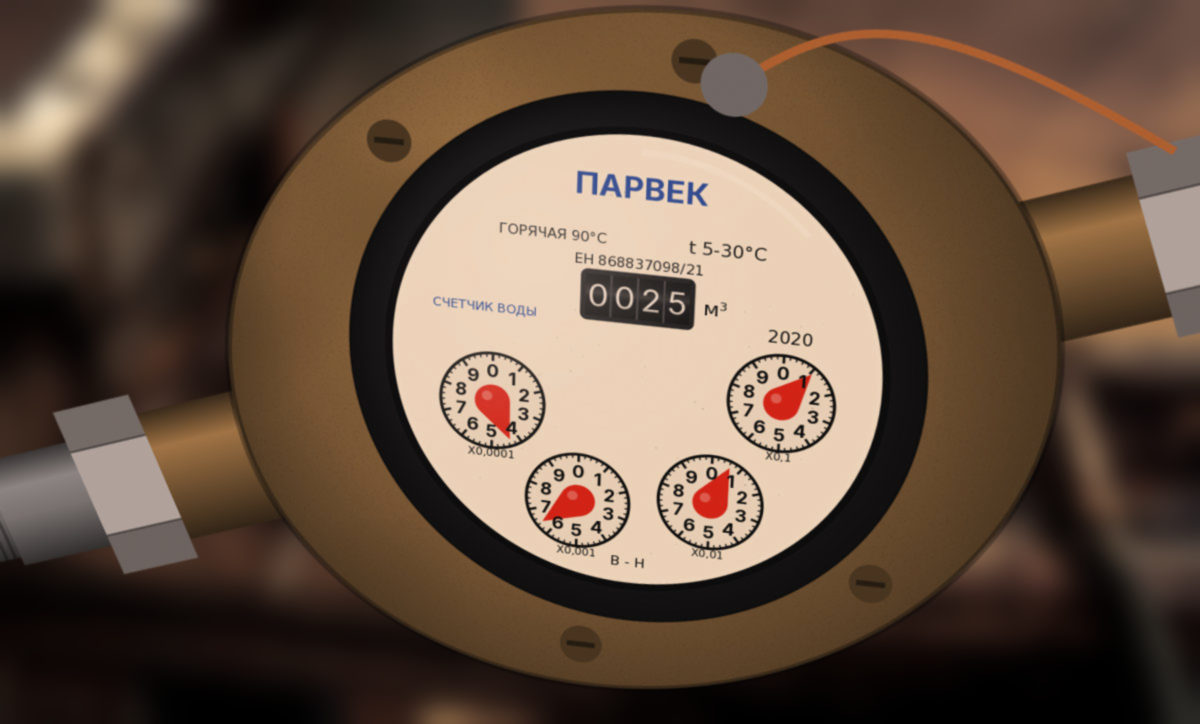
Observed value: 25.1064; m³
